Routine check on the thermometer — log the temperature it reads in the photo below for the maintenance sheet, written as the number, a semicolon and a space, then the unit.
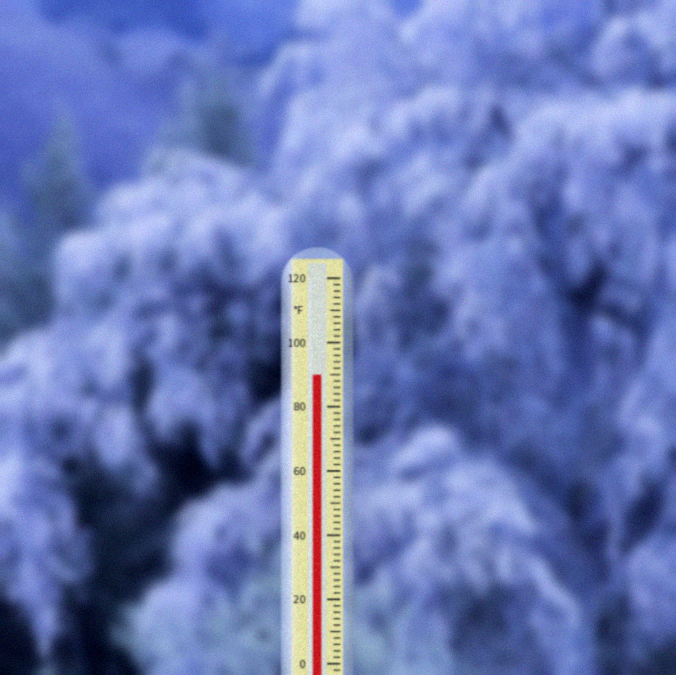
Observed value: 90; °F
